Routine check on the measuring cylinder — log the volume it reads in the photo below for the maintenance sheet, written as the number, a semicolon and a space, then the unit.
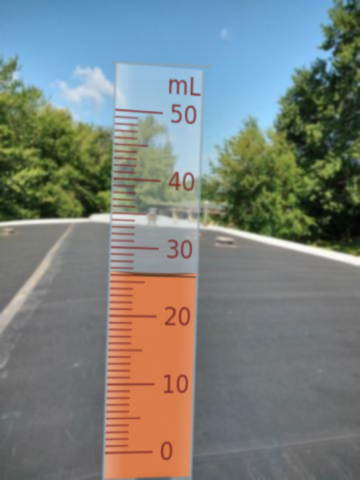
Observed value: 26; mL
